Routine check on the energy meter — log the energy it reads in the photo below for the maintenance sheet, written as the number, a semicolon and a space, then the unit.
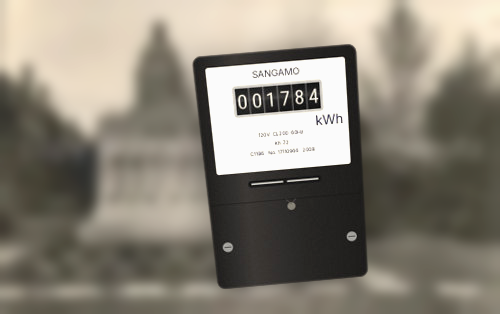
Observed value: 1784; kWh
